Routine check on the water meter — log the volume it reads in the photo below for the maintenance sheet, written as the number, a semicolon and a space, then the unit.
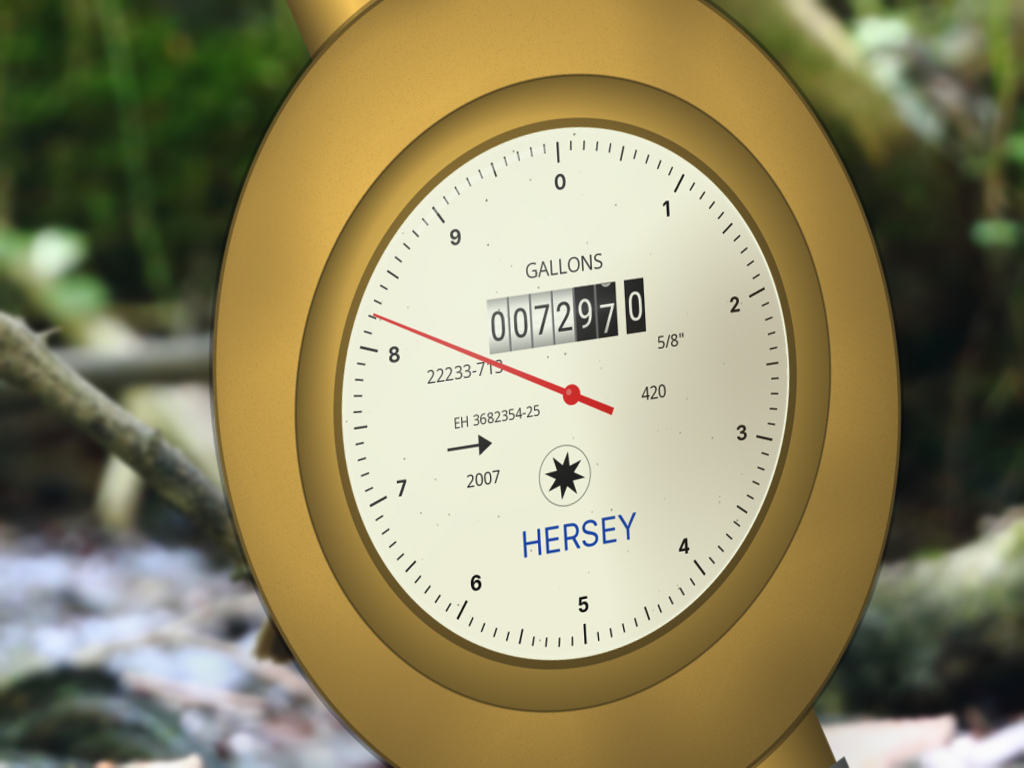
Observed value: 72968.2; gal
